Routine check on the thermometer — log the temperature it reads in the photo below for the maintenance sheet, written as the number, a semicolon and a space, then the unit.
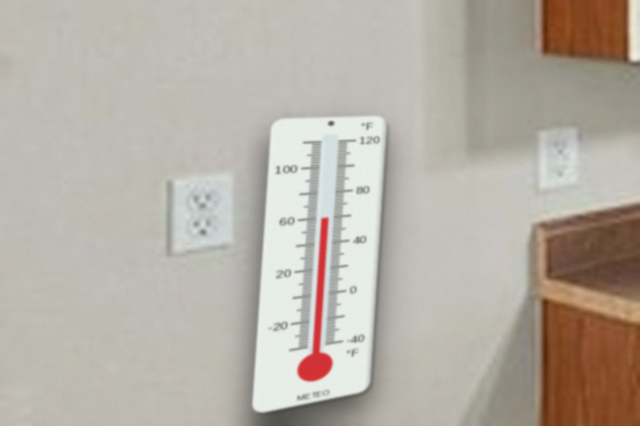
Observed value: 60; °F
